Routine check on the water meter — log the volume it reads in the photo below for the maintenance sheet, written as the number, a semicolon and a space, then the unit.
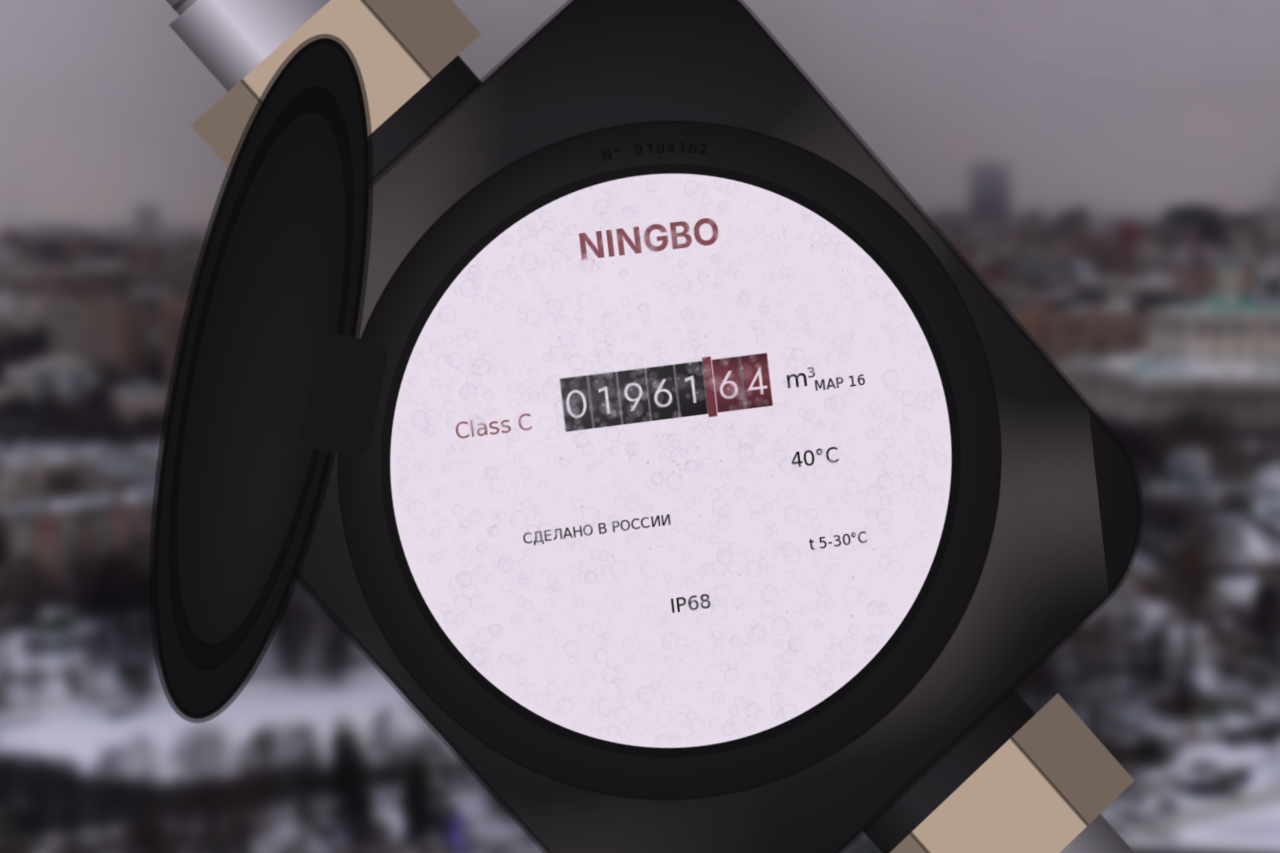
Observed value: 1961.64; m³
